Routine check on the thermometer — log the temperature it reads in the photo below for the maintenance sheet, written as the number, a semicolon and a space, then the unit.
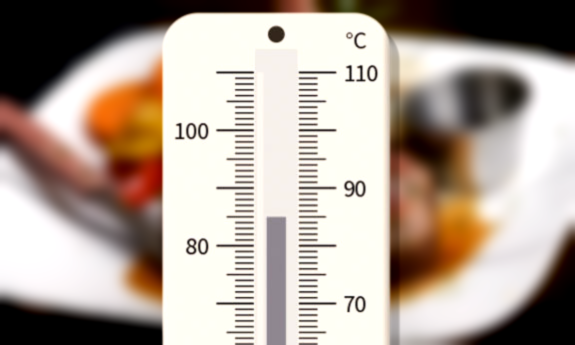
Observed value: 85; °C
